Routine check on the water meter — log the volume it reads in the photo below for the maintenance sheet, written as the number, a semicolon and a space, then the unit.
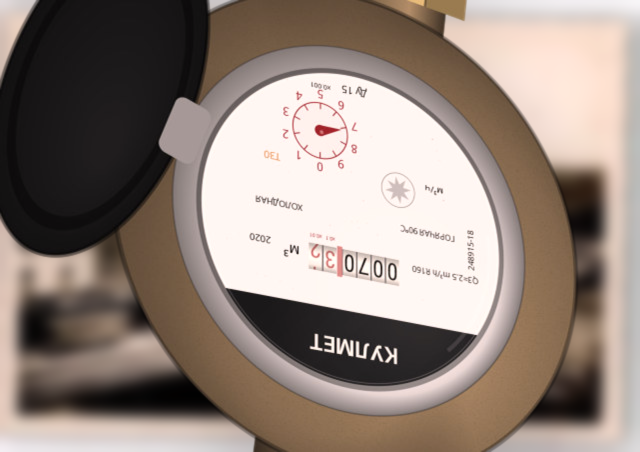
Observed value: 70.317; m³
